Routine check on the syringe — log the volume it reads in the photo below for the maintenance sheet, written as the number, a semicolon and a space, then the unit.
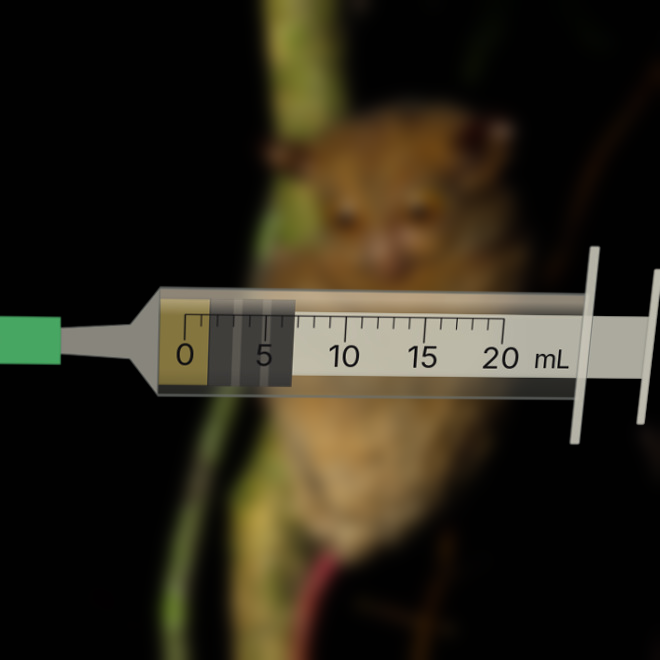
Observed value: 1.5; mL
